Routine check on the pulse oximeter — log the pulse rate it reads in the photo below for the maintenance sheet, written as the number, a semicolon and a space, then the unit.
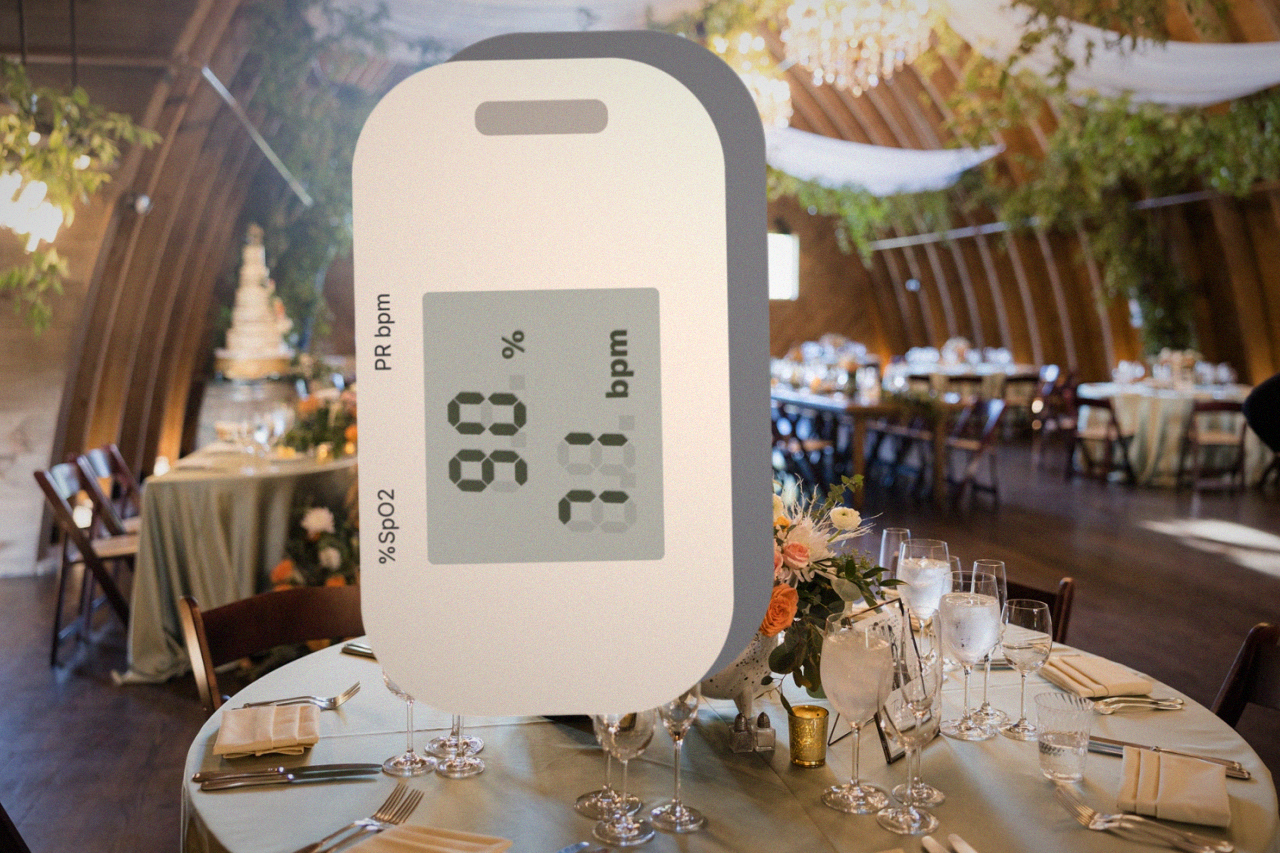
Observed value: 71; bpm
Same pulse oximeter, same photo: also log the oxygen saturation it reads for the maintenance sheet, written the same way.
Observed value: 90; %
